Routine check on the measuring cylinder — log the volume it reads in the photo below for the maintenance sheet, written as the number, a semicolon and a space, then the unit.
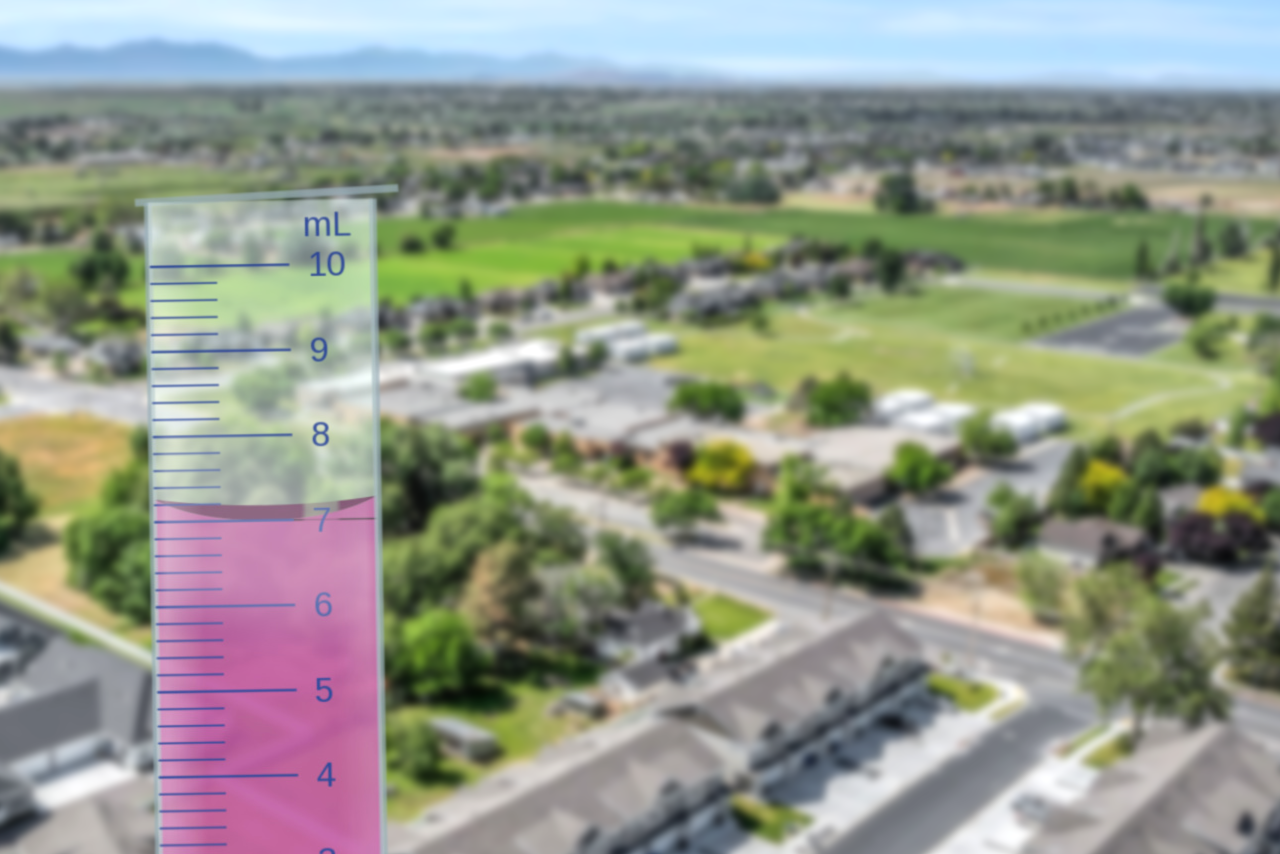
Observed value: 7; mL
